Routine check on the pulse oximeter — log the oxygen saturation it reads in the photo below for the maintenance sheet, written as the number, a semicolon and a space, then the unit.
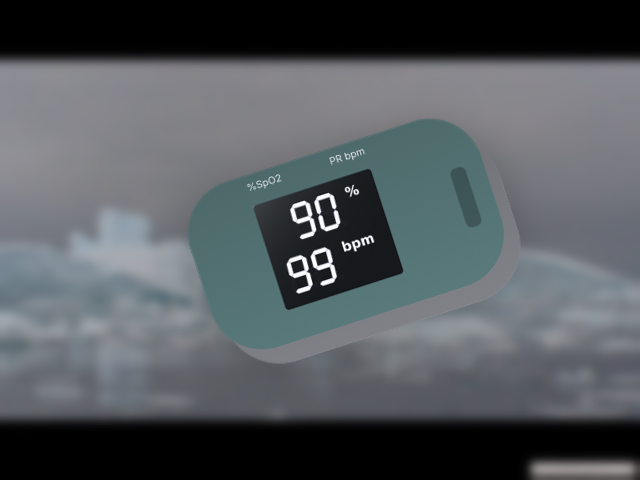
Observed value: 90; %
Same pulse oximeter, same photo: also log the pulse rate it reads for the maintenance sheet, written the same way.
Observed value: 99; bpm
